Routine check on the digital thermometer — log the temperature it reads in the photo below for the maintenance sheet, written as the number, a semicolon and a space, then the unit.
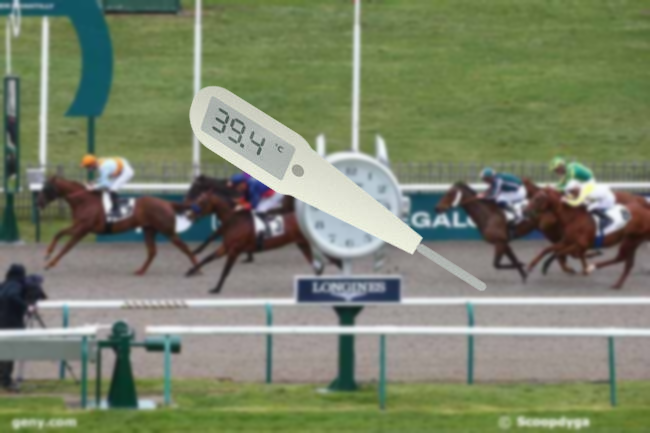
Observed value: 39.4; °C
